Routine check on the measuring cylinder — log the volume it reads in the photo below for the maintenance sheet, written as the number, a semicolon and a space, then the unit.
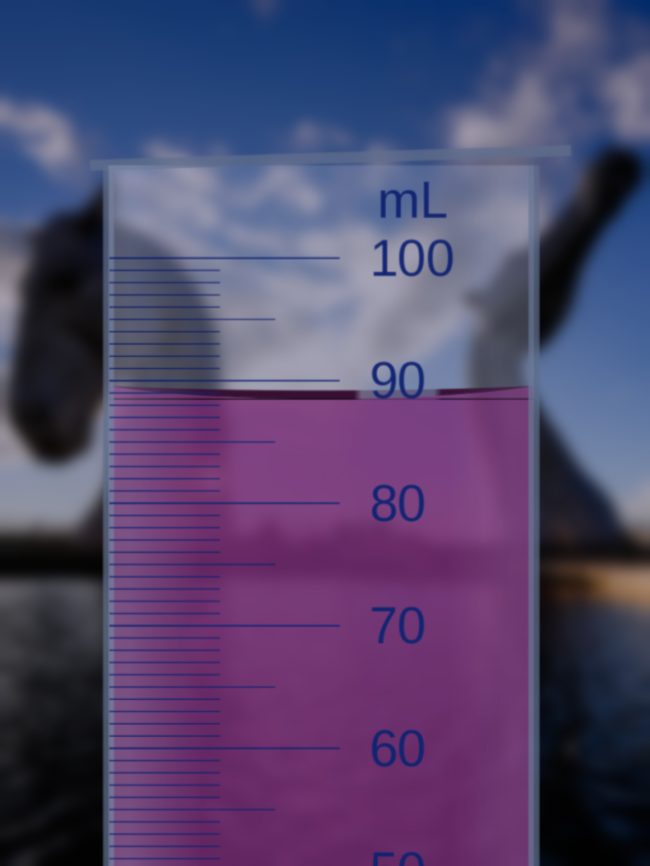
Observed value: 88.5; mL
